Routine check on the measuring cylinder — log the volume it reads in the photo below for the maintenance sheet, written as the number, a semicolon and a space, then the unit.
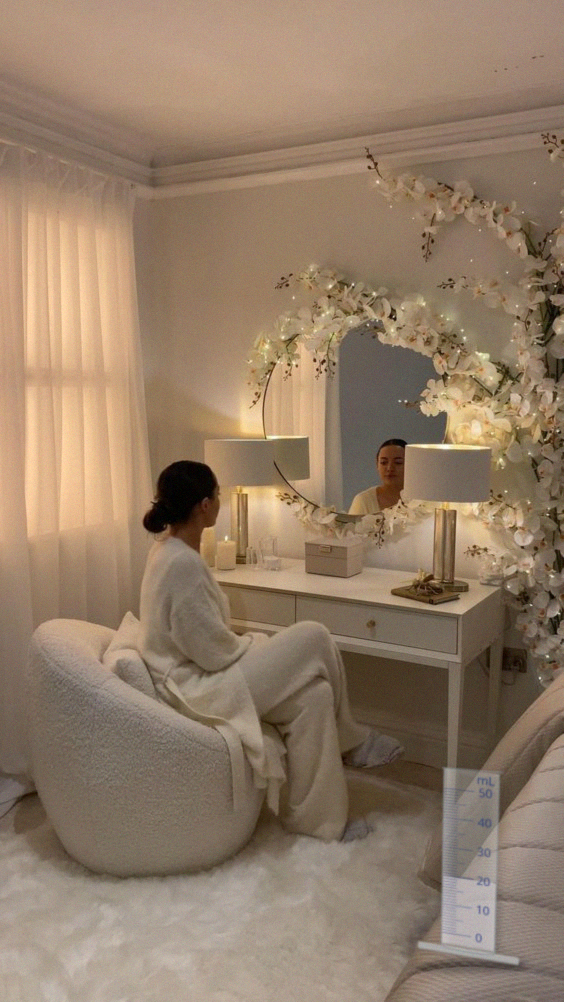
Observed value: 20; mL
